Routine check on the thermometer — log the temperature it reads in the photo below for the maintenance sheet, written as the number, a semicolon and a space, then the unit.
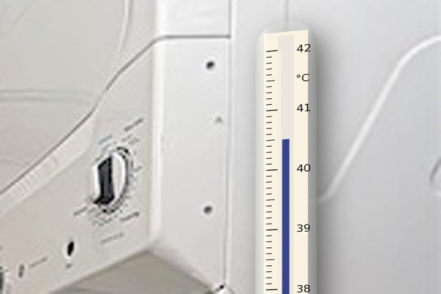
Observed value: 40.5; °C
